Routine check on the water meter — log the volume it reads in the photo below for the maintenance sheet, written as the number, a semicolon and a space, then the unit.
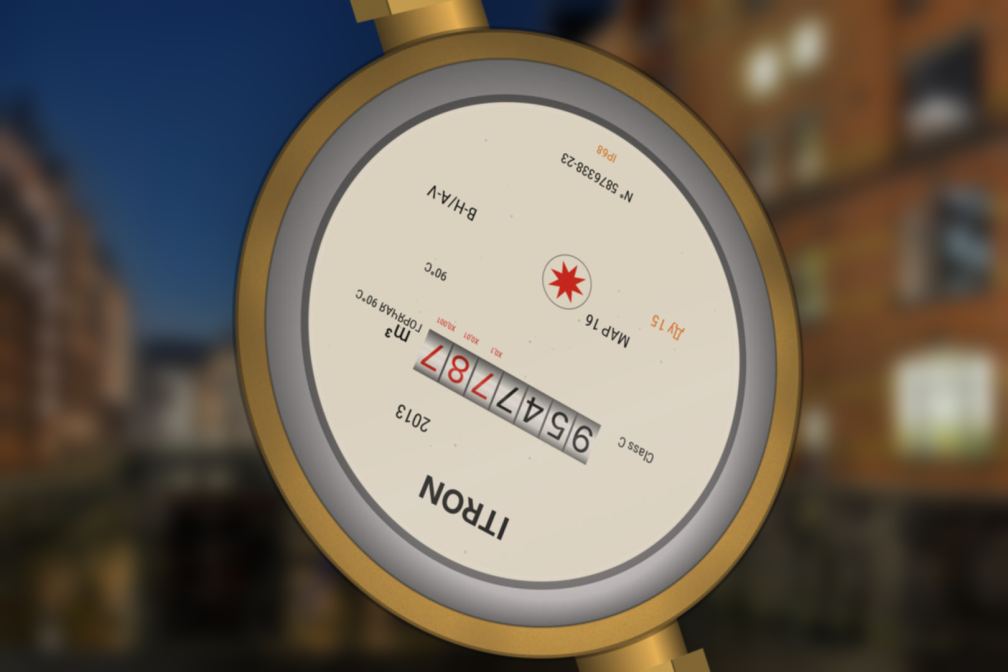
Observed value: 9547.787; m³
